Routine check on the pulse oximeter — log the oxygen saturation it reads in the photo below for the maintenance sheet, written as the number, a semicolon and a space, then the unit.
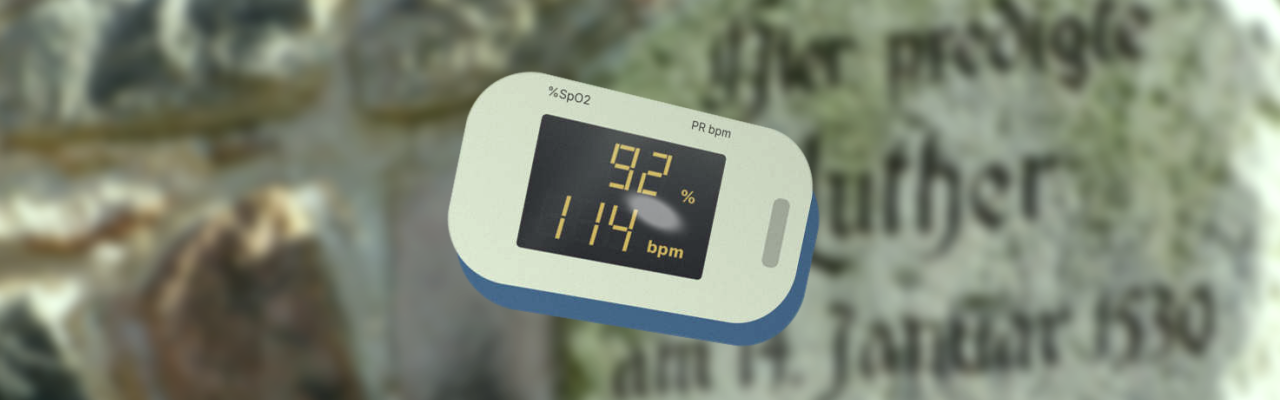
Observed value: 92; %
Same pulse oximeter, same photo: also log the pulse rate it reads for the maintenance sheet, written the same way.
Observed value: 114; bpm
